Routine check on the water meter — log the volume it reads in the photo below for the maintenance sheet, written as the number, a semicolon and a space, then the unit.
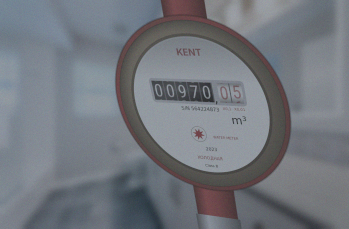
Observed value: 970.05; m³
